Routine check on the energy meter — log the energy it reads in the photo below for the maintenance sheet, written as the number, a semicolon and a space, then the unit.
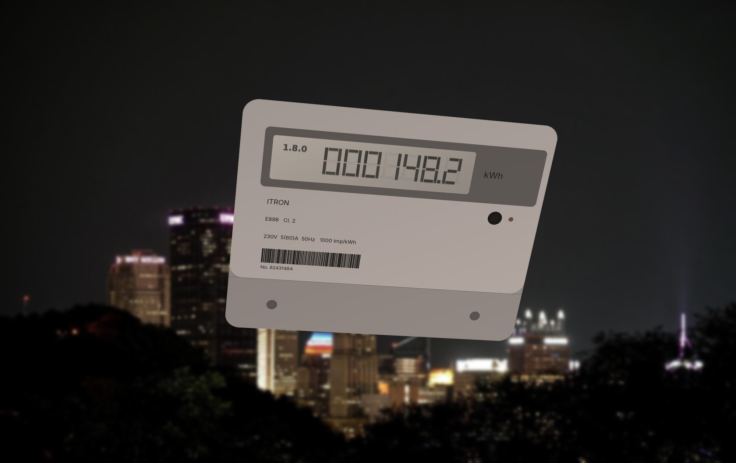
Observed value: 148.2; kWh
